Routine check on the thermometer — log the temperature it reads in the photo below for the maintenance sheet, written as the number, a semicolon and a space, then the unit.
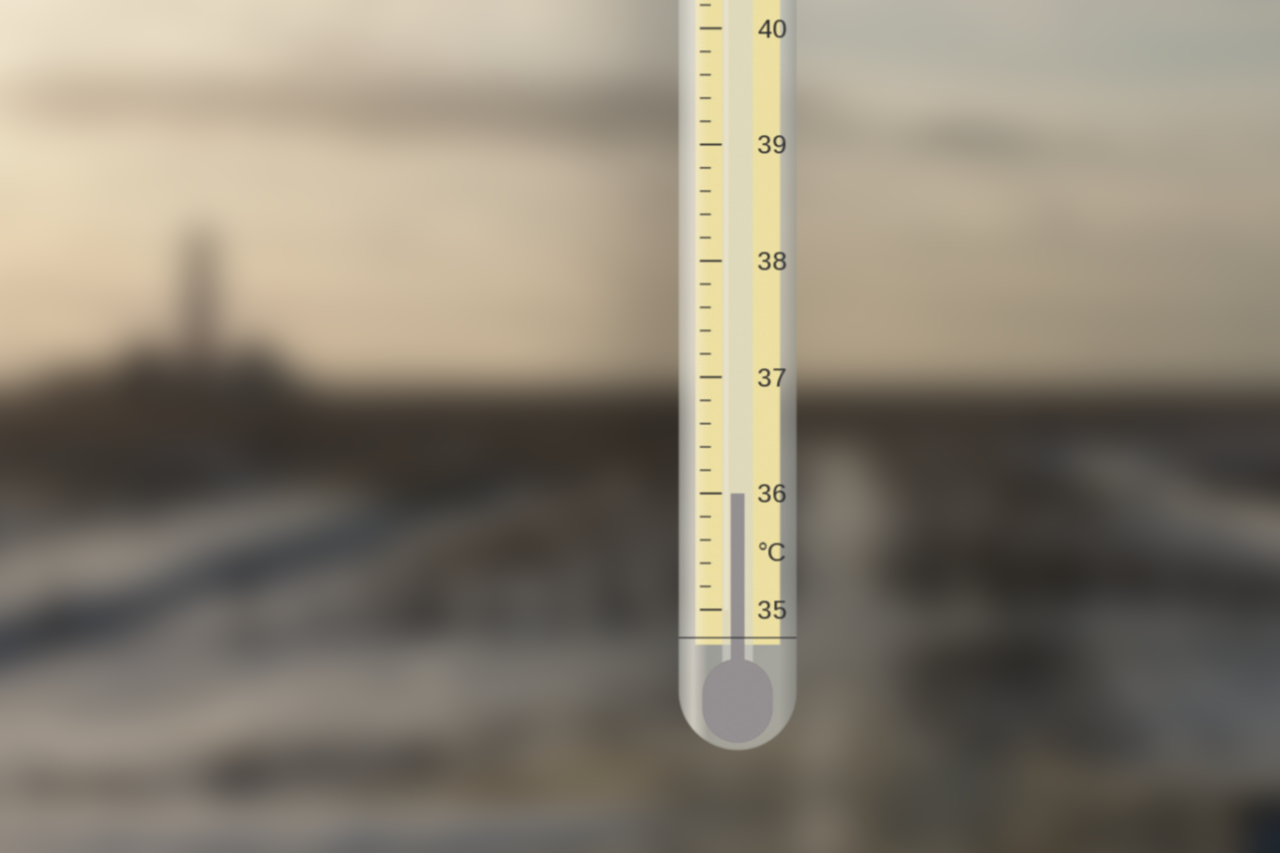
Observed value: 36; °C
